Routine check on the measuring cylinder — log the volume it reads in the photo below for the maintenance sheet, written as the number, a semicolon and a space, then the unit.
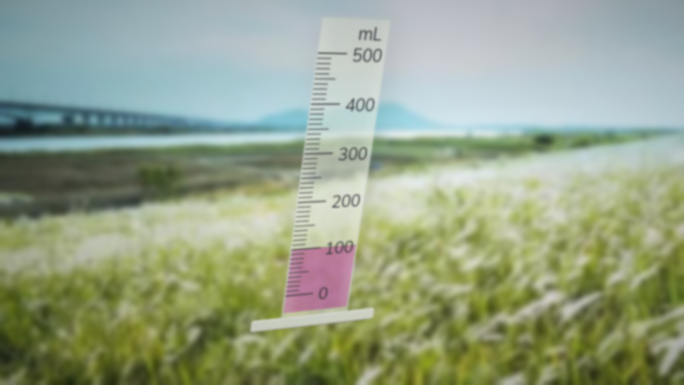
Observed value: 100; mL
